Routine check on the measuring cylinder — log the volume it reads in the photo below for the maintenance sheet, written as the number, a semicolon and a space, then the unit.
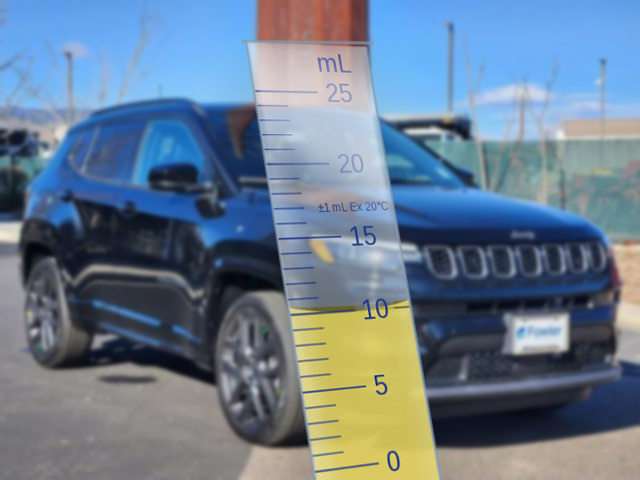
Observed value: 10; mL
